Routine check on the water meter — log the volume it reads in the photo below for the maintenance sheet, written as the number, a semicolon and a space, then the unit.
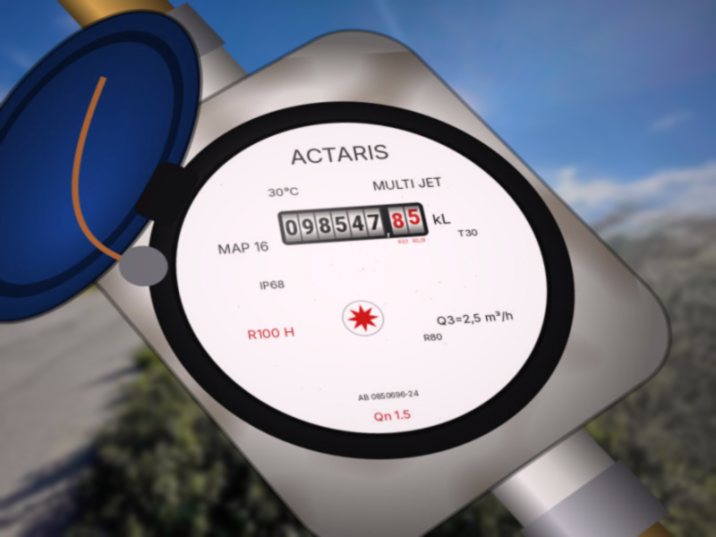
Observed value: 98547.85; kL
